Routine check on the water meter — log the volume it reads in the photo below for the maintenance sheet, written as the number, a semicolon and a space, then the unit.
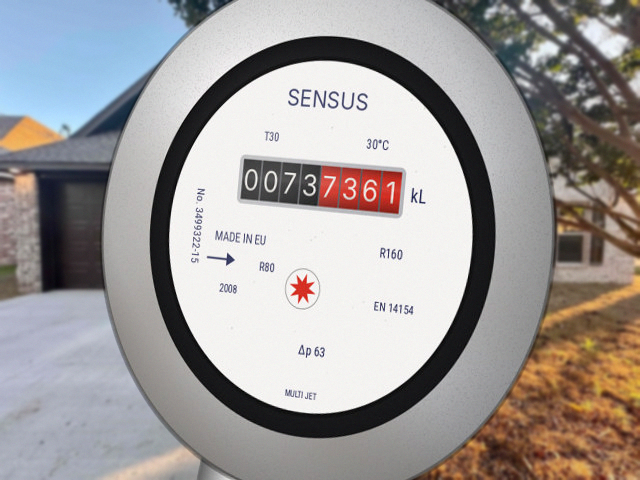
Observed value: 73.7361; kL
